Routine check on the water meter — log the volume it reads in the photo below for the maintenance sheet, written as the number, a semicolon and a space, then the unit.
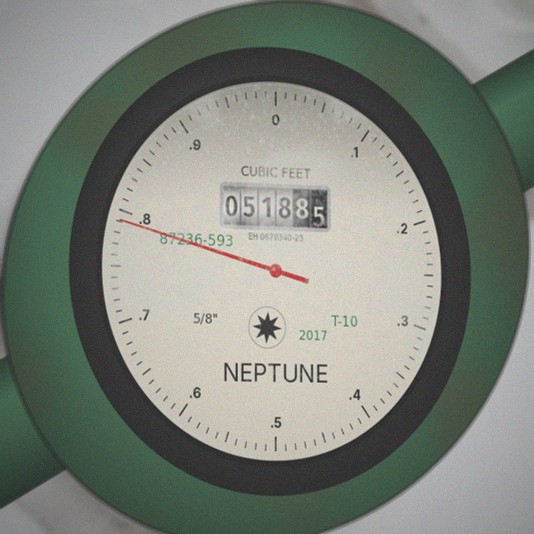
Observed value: 51884.79; ft³
